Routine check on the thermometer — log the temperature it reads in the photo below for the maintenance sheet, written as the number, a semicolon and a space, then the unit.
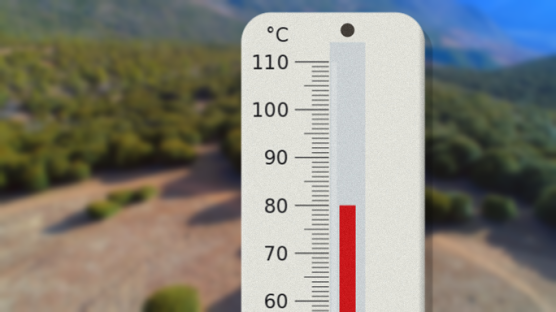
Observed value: 80; °C
